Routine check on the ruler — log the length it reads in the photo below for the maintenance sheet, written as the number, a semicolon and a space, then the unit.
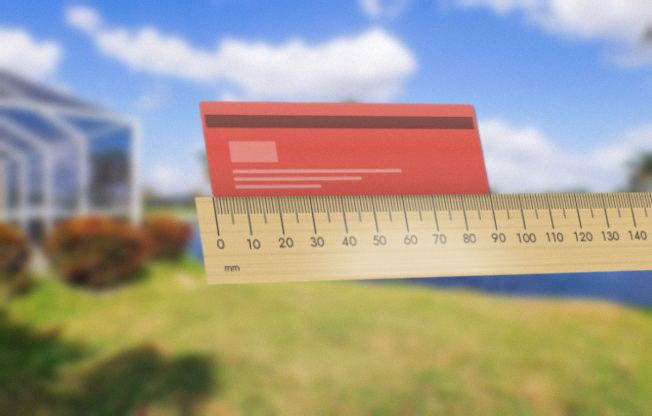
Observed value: 90; mm
